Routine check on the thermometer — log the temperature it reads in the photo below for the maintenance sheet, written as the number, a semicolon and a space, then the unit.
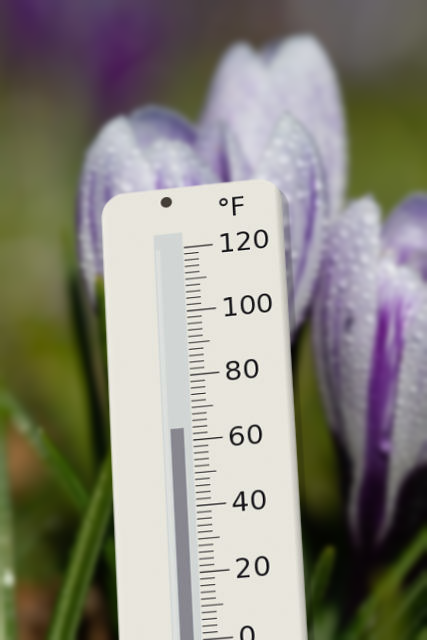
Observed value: 64; °F
